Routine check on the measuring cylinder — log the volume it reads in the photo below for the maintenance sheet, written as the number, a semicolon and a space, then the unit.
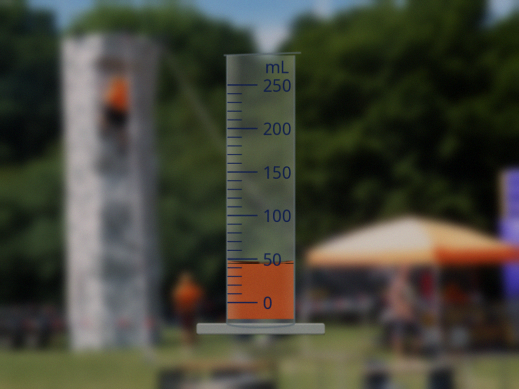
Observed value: 45; mL
